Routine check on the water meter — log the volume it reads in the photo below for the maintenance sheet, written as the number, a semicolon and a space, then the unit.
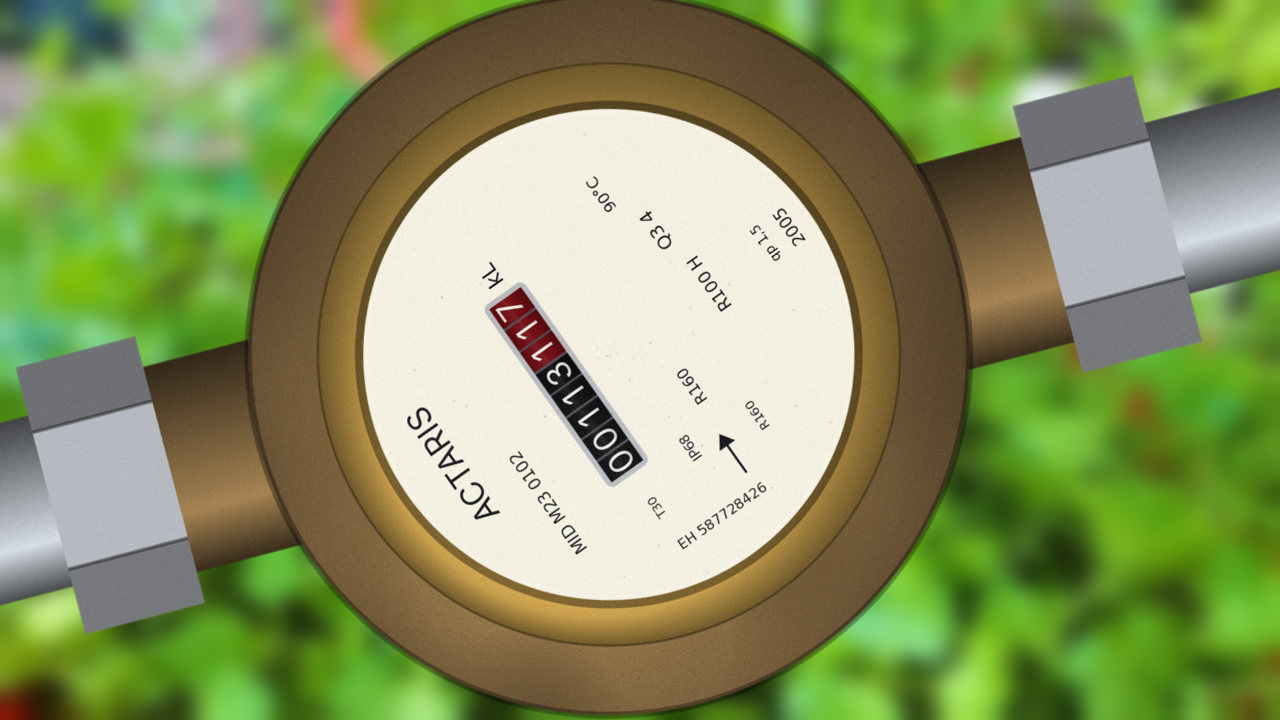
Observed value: 113.117; kL
